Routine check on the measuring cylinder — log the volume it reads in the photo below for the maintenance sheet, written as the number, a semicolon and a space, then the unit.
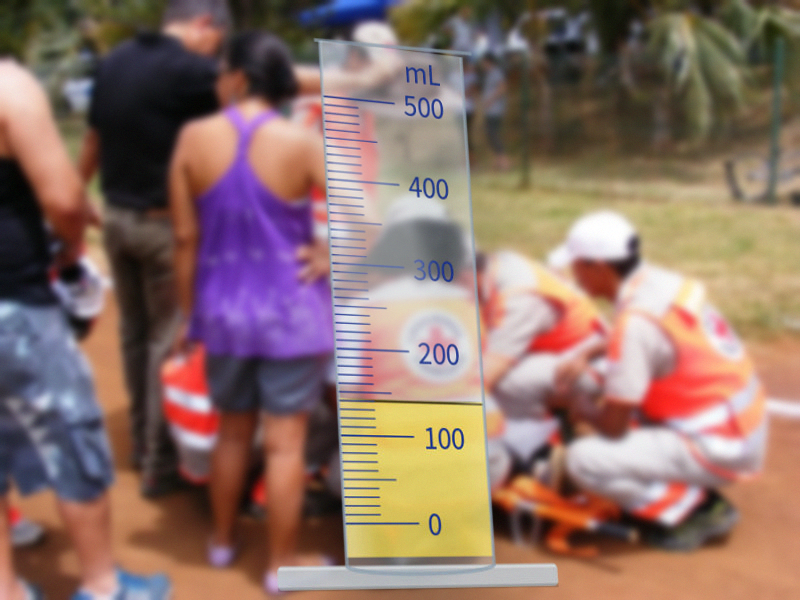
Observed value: 140; mL
